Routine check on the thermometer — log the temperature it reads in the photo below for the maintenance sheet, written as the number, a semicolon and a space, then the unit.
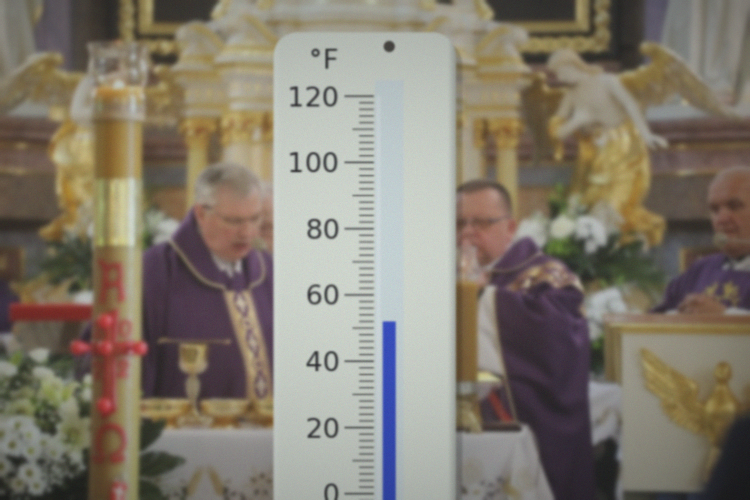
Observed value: 52; °F
